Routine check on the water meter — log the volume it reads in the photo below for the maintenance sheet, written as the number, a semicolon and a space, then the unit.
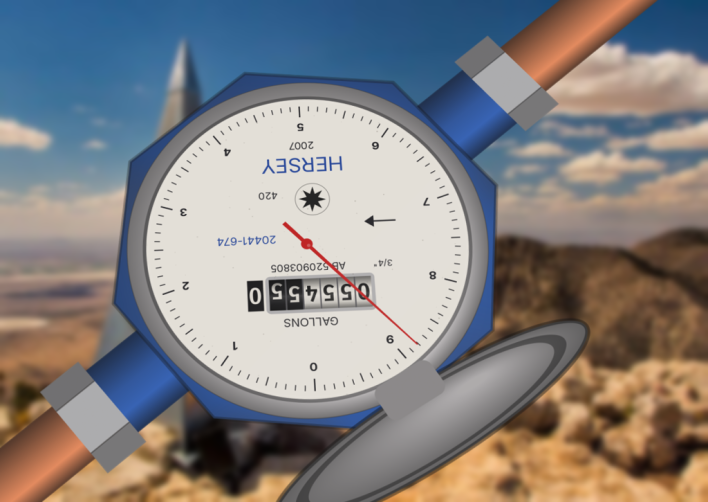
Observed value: 554548.8; gal
